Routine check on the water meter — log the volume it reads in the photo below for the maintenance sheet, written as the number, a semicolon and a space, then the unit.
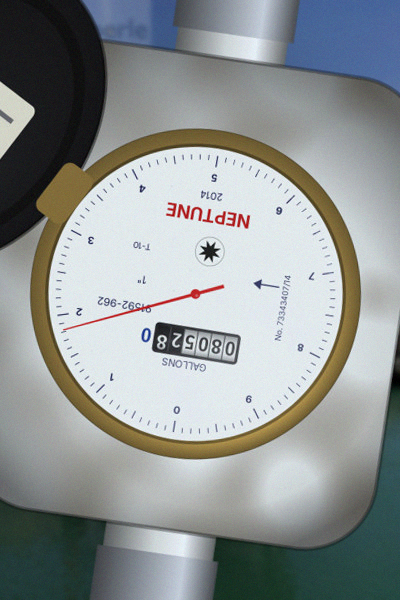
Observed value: 805281.8; gal
